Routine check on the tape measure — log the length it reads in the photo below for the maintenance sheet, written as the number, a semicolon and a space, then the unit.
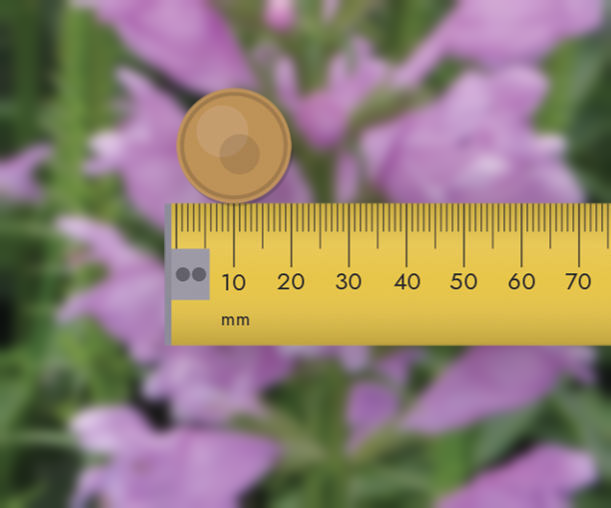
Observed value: 20; mm
